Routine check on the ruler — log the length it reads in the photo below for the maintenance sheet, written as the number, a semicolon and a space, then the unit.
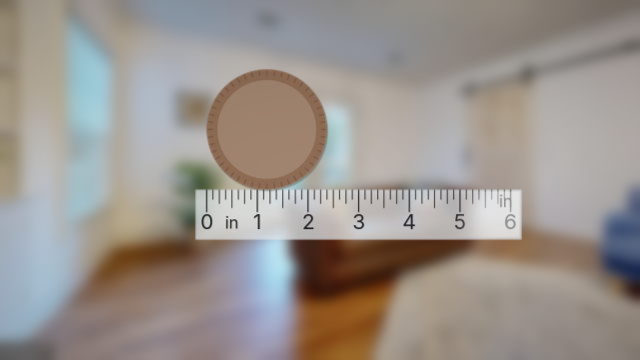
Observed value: 2.375; in
